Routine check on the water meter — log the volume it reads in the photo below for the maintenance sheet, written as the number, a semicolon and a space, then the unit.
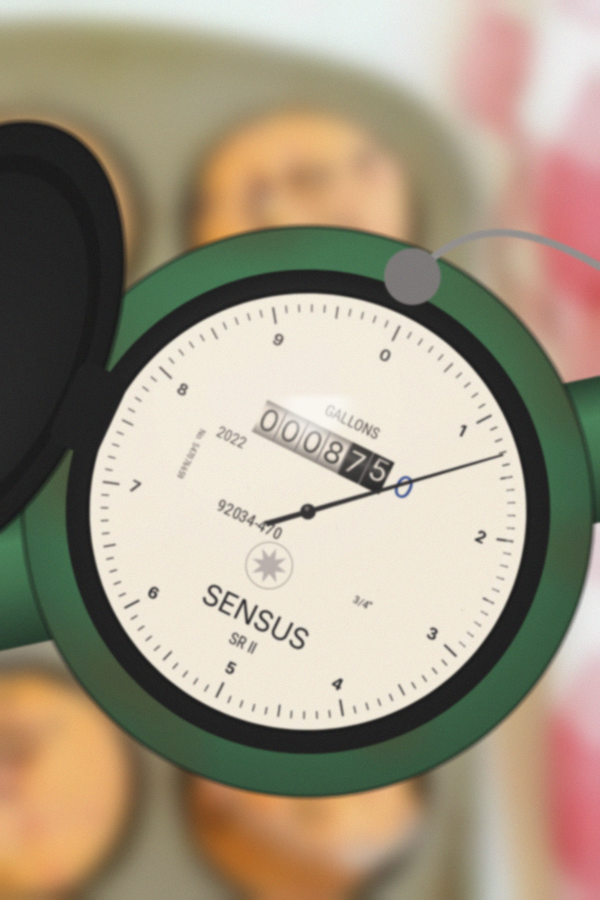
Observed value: 8751.3; gal
